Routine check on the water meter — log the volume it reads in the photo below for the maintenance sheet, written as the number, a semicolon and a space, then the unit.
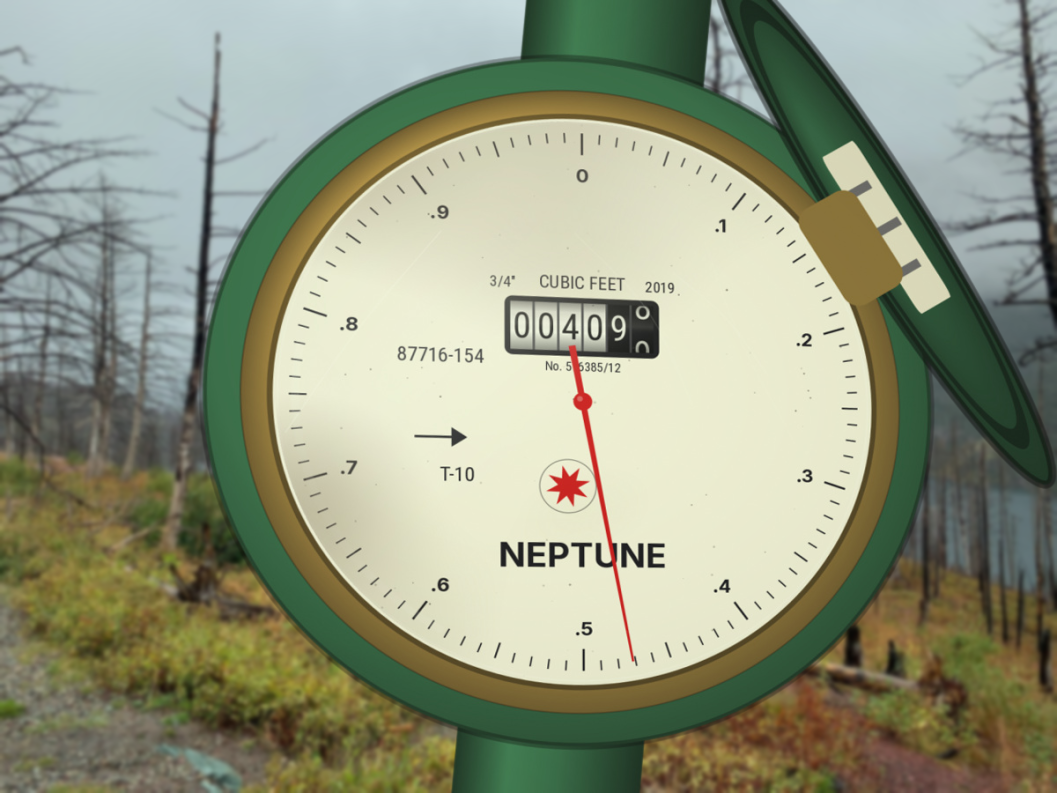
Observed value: 4098.47; ft³
